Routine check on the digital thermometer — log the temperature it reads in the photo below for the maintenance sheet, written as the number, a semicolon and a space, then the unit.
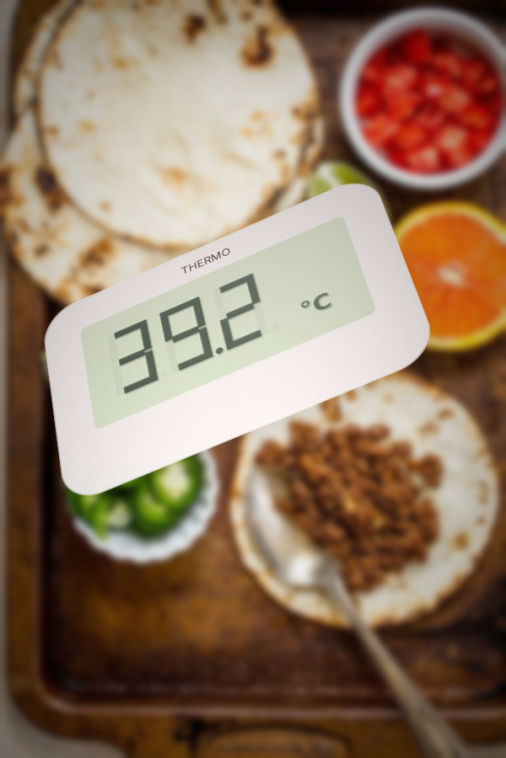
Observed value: 39.2; °C
